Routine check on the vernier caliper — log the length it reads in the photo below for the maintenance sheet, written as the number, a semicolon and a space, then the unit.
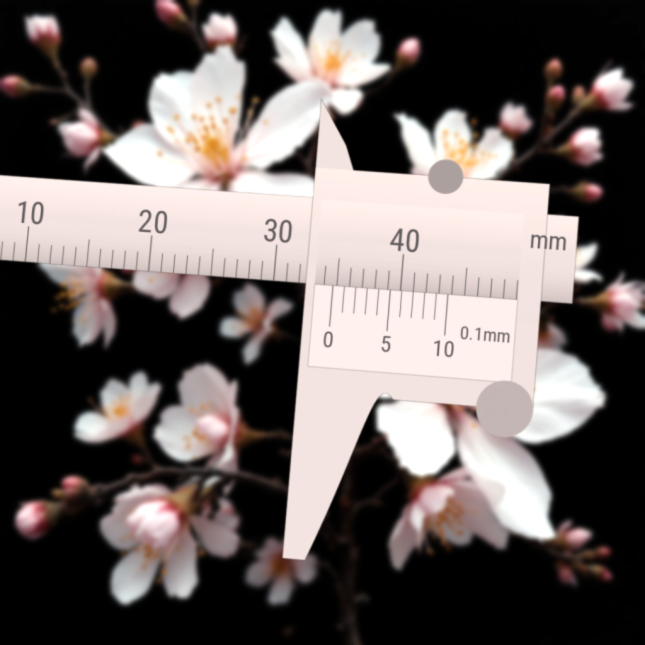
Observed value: 34.7; mm
